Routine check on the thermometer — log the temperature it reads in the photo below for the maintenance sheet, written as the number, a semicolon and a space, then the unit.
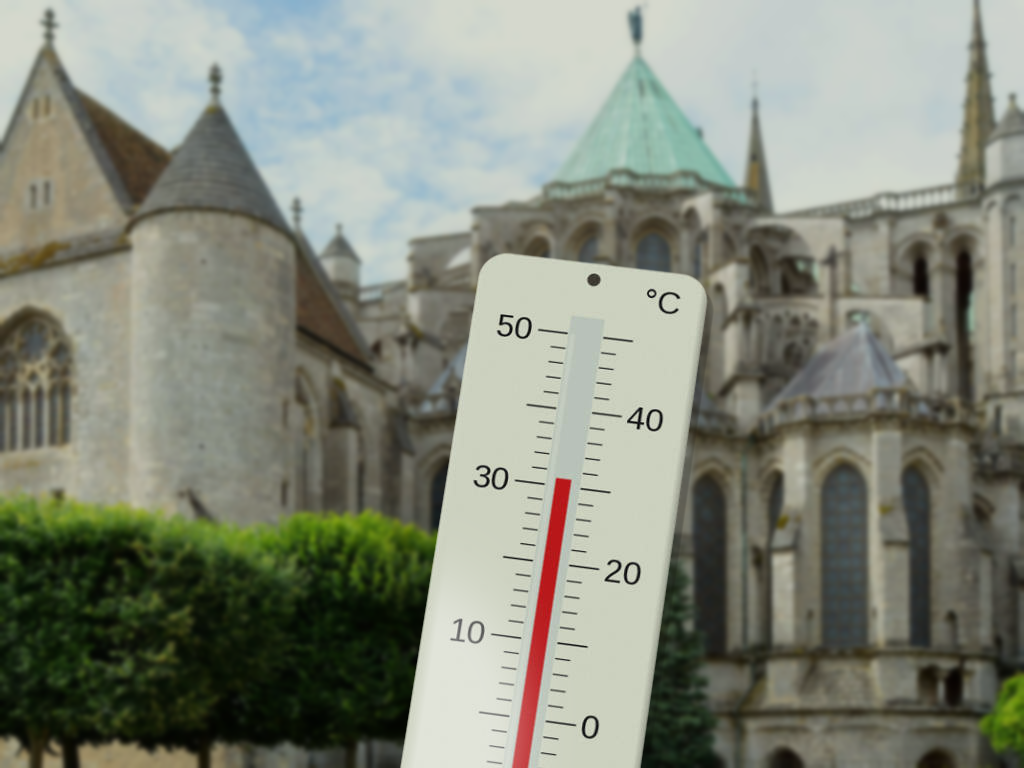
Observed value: 31; °C
